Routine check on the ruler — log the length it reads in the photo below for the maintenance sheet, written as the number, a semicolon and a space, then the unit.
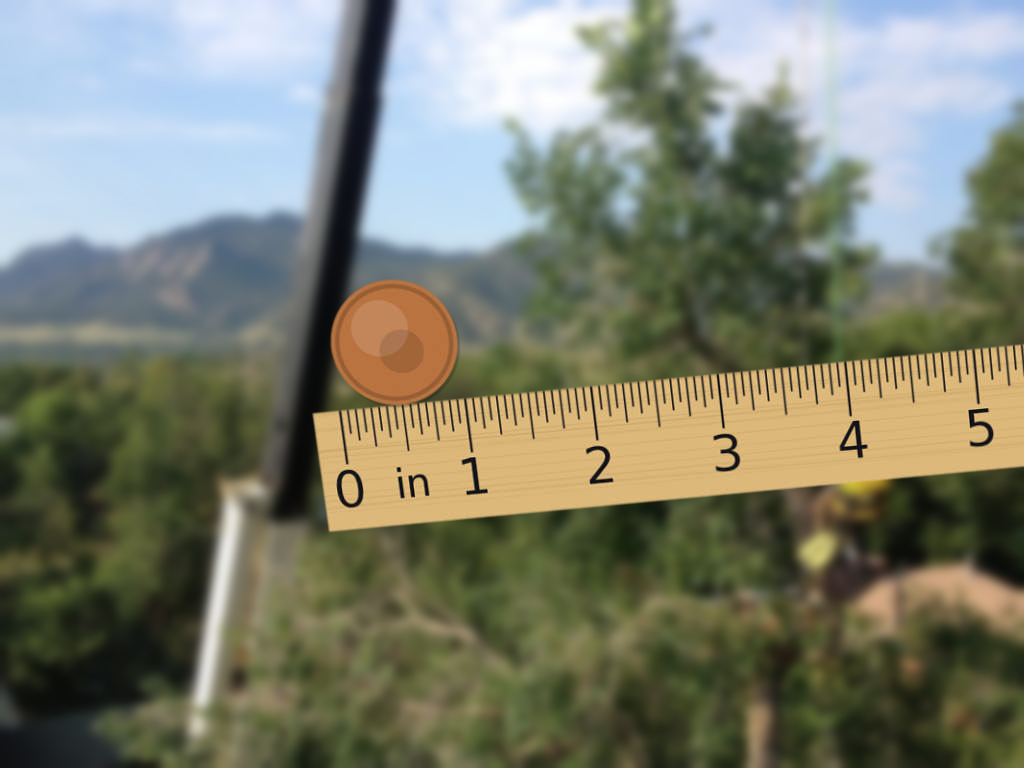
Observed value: 1; in
